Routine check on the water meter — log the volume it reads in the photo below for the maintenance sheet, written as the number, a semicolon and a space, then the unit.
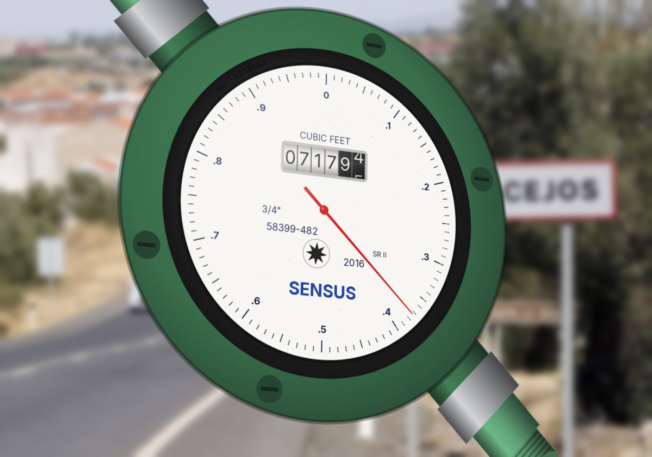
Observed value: 71794.37; ft³
